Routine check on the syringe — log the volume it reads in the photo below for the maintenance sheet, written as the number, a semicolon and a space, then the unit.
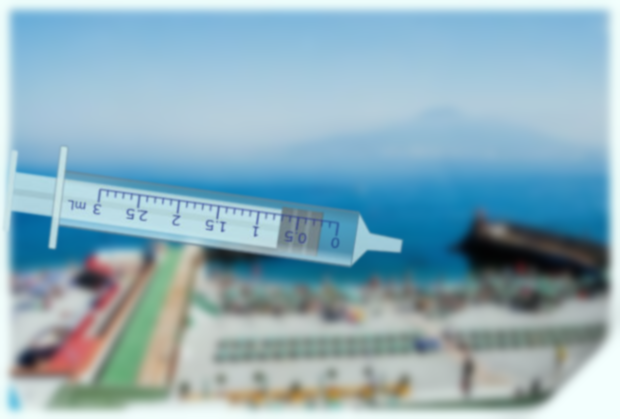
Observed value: 0.2; mL
